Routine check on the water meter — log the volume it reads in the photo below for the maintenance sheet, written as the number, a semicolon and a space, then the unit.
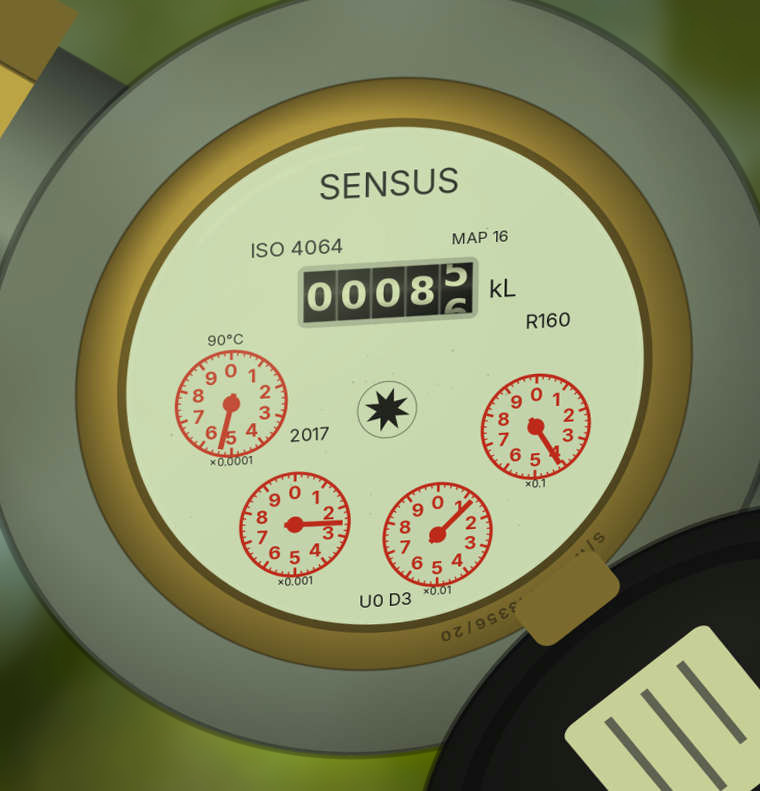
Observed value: 85.4125; kL
